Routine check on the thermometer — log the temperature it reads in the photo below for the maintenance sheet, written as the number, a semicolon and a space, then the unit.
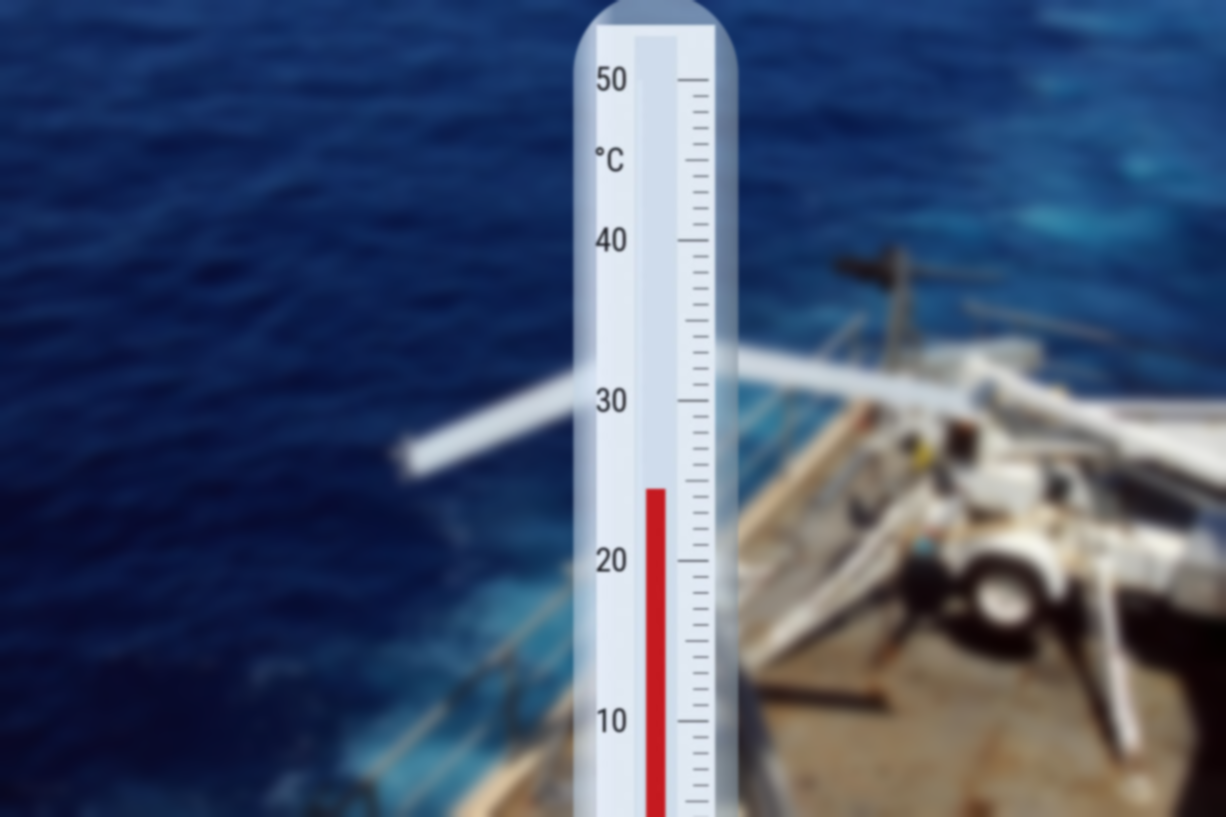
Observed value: 24.5; °C
